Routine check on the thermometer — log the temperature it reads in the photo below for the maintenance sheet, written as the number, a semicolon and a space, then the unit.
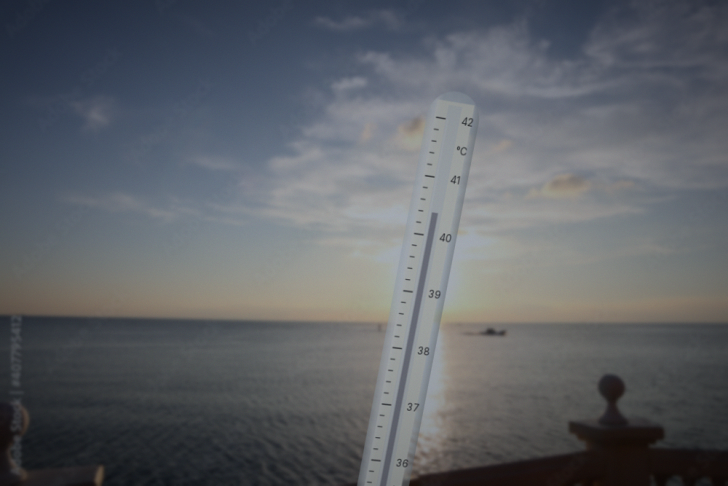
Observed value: 40.4; °C
